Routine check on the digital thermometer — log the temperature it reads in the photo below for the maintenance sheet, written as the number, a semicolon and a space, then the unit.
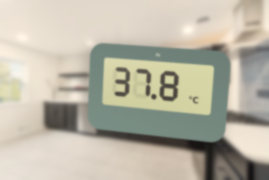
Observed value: 37.8; °C
